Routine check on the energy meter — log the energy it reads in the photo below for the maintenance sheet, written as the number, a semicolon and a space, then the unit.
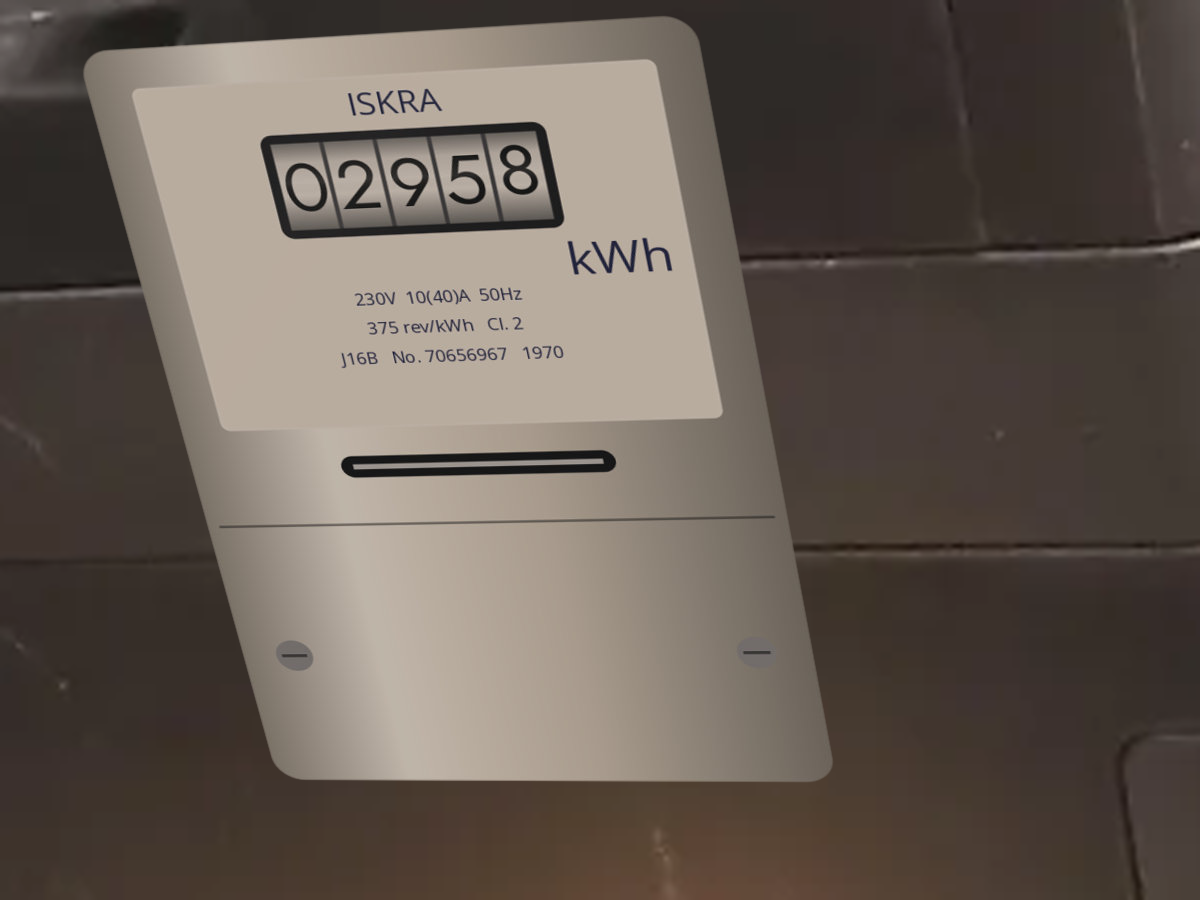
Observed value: 2958; kWh
